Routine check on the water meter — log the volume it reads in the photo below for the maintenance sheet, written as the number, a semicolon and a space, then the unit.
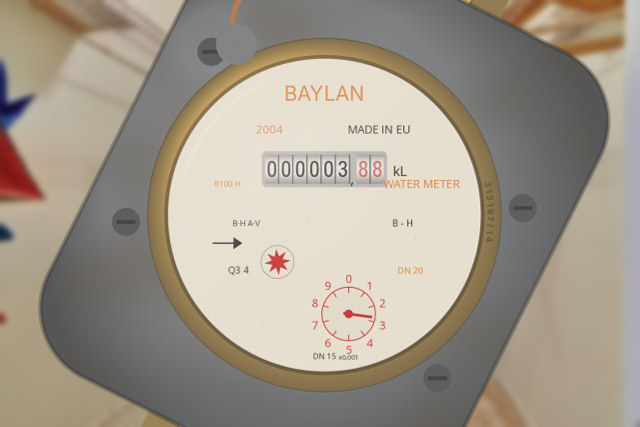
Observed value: 3.882; kL
